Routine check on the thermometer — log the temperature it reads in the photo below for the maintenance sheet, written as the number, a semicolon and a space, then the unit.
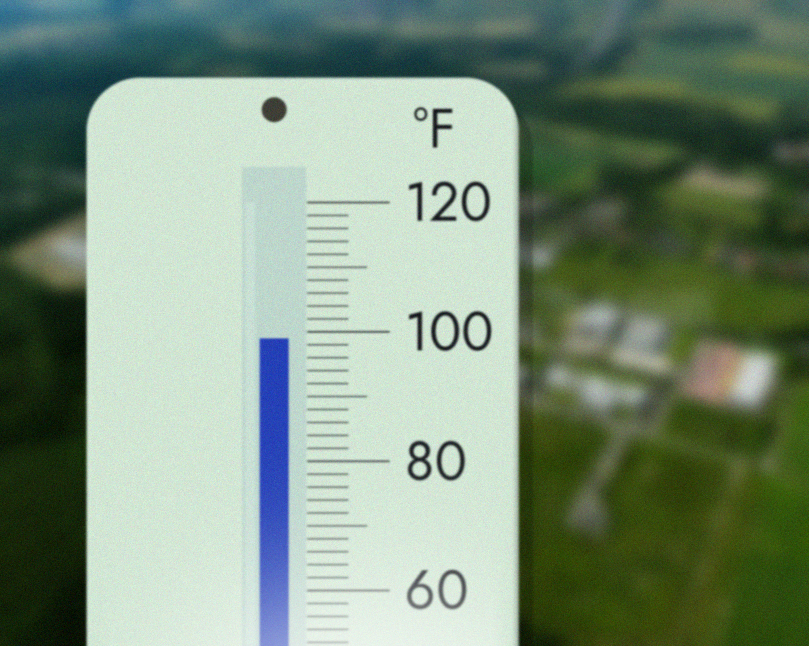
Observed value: 99; °F
